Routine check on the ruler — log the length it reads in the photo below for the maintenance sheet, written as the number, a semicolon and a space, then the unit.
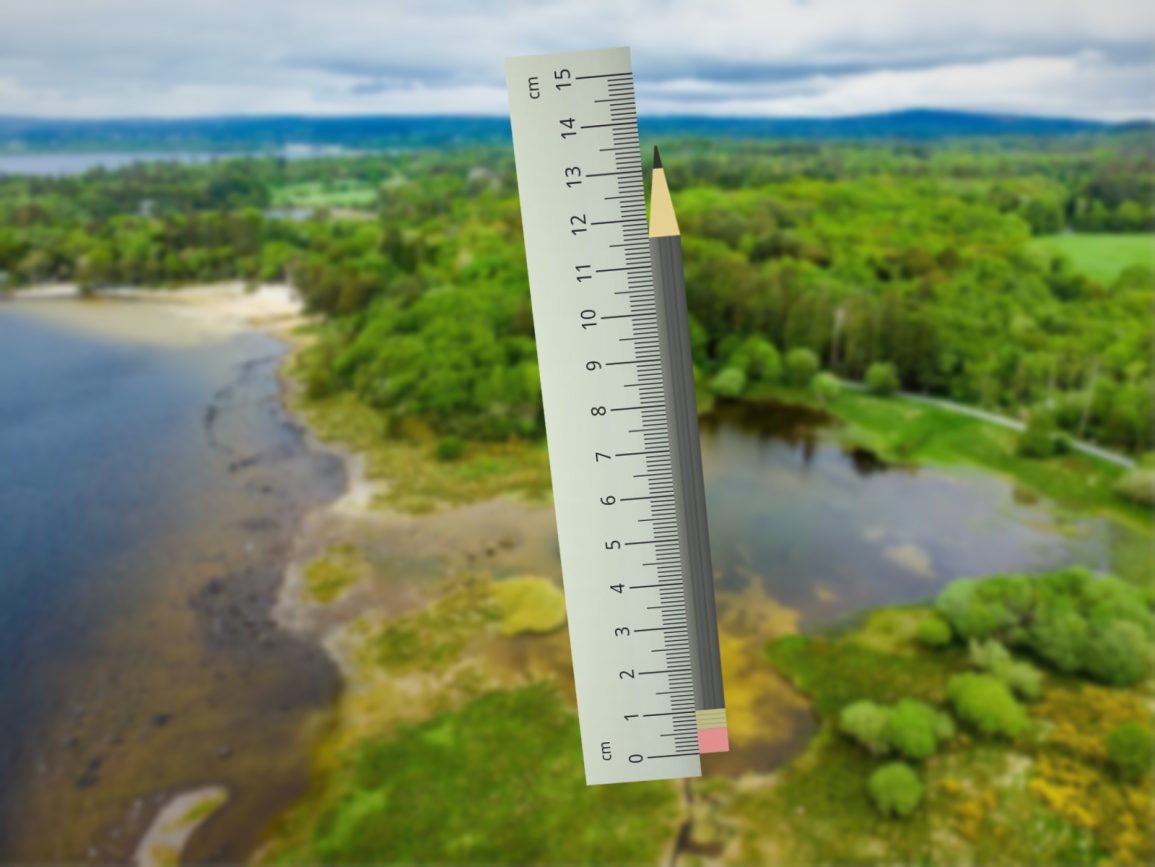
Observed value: 13.5; cm
